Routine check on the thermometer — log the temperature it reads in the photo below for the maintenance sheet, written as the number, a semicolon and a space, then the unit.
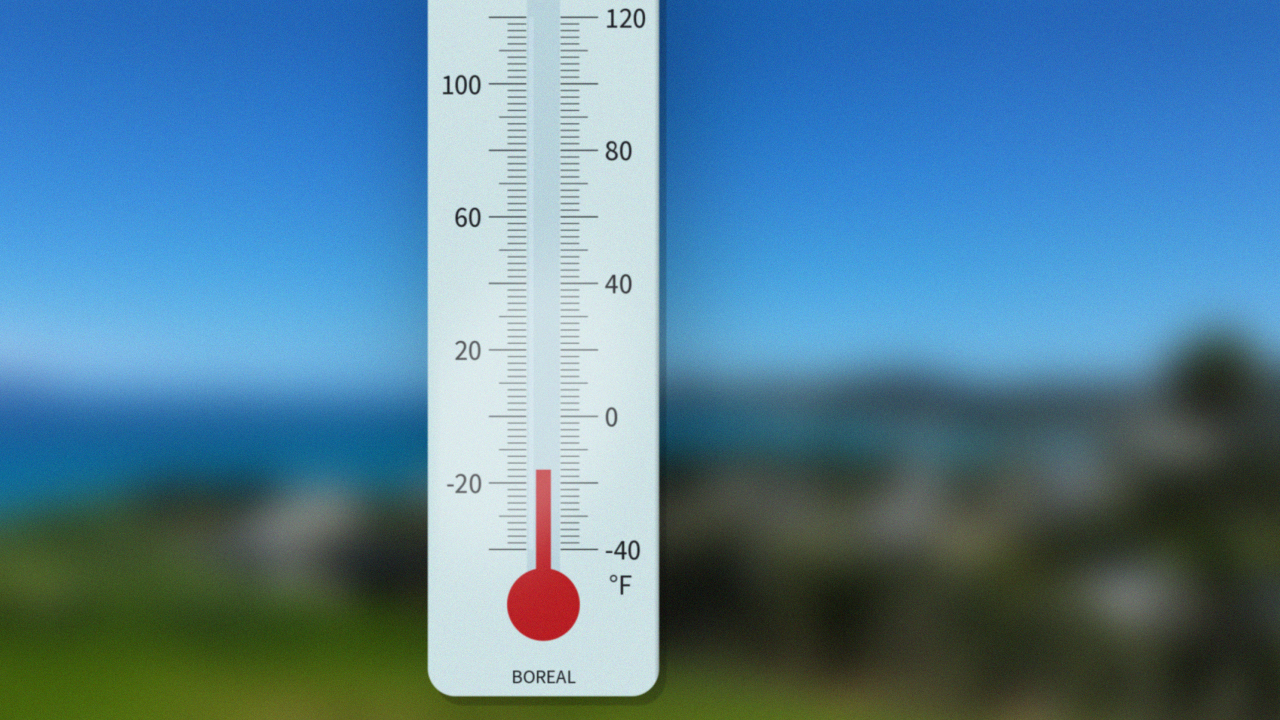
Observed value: -16; °F
